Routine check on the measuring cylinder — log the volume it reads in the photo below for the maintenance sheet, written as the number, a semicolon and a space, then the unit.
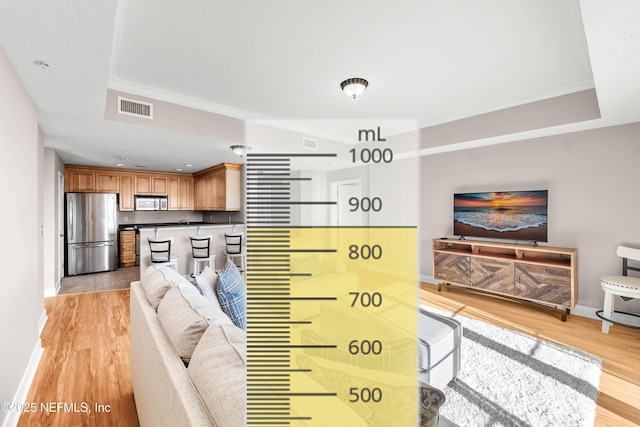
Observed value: 850; mL
